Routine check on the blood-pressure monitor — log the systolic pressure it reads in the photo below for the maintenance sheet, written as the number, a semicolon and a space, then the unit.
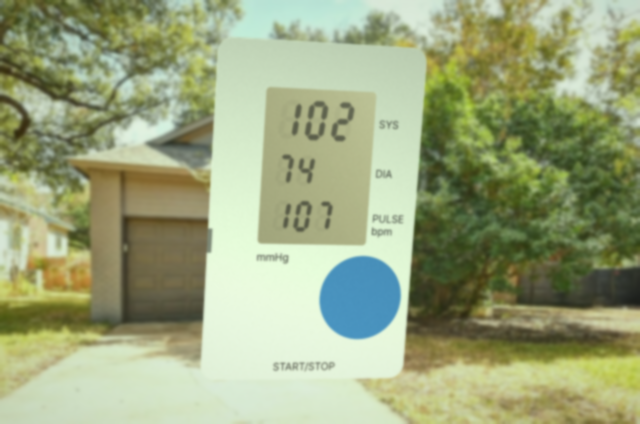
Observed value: 102; mmHg
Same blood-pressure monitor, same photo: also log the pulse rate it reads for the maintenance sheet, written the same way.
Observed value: 107; bpm
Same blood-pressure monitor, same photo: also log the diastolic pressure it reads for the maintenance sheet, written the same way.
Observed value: 74; mmHg
